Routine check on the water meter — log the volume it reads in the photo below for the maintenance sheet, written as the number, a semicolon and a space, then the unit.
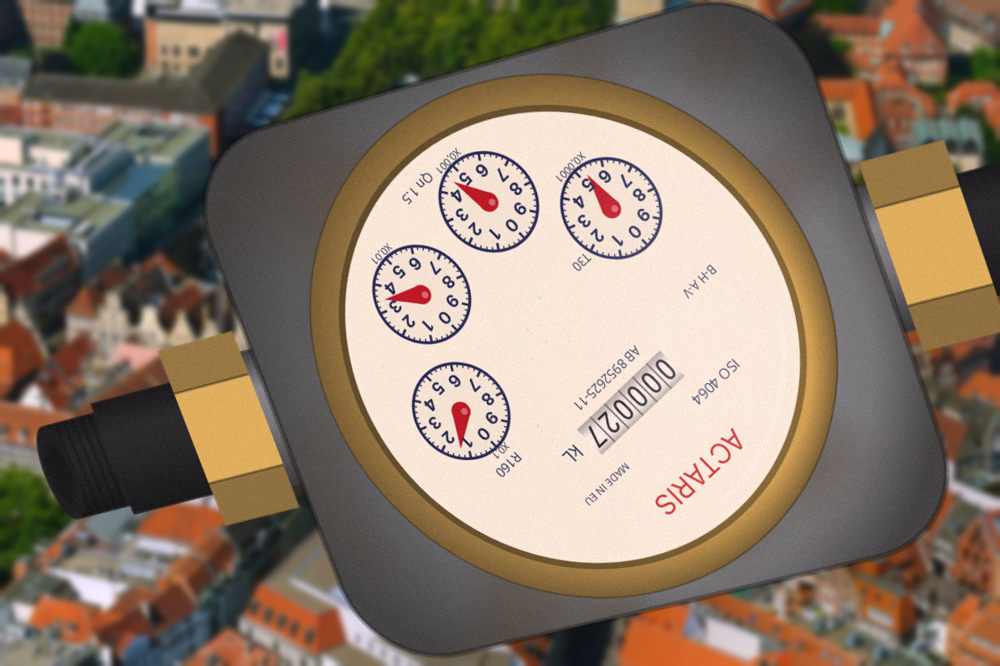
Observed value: 27.1345; kL
